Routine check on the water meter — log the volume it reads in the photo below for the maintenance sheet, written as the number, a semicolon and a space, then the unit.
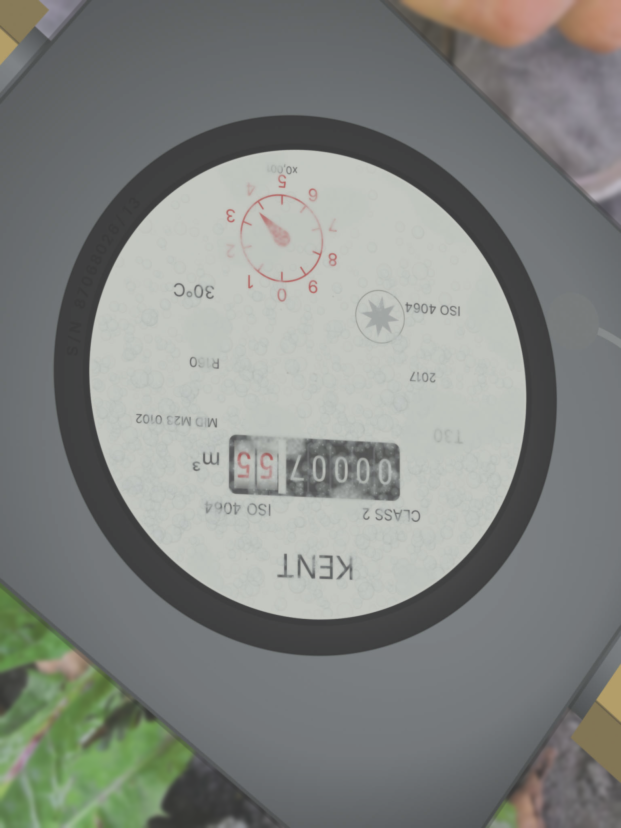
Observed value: 7.553; m³
